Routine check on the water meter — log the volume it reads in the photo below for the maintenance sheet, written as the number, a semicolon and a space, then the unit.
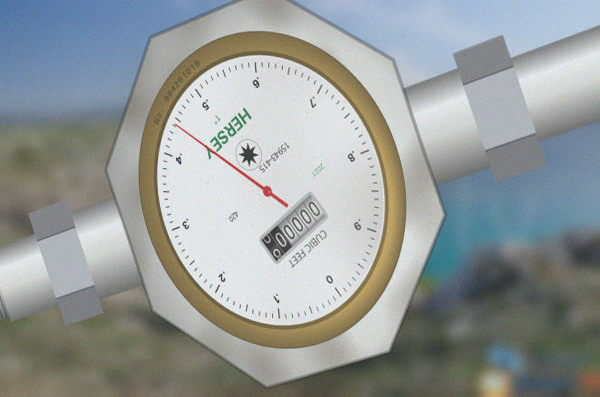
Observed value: 8.44; ft³
